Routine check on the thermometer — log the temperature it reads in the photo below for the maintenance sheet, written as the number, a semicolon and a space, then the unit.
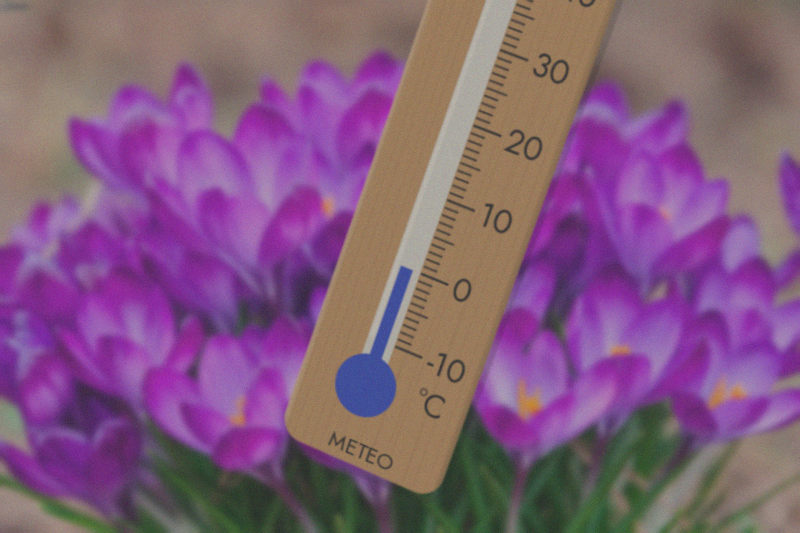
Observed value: 0; °C
